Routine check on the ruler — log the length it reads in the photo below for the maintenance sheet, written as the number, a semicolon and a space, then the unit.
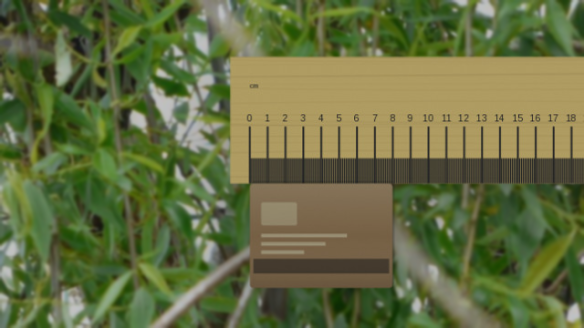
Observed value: 8; cm
